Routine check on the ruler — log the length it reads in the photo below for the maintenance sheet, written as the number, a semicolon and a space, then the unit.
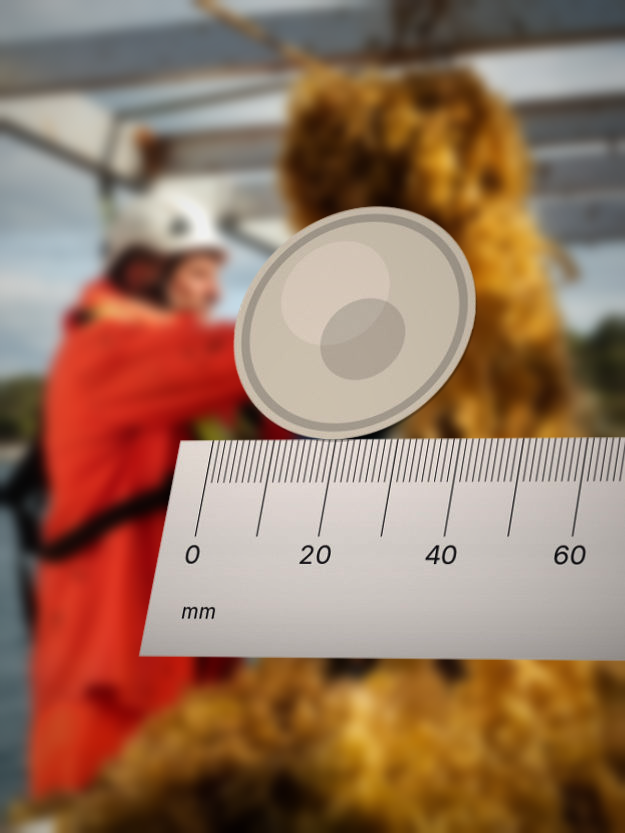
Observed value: 39; mm
